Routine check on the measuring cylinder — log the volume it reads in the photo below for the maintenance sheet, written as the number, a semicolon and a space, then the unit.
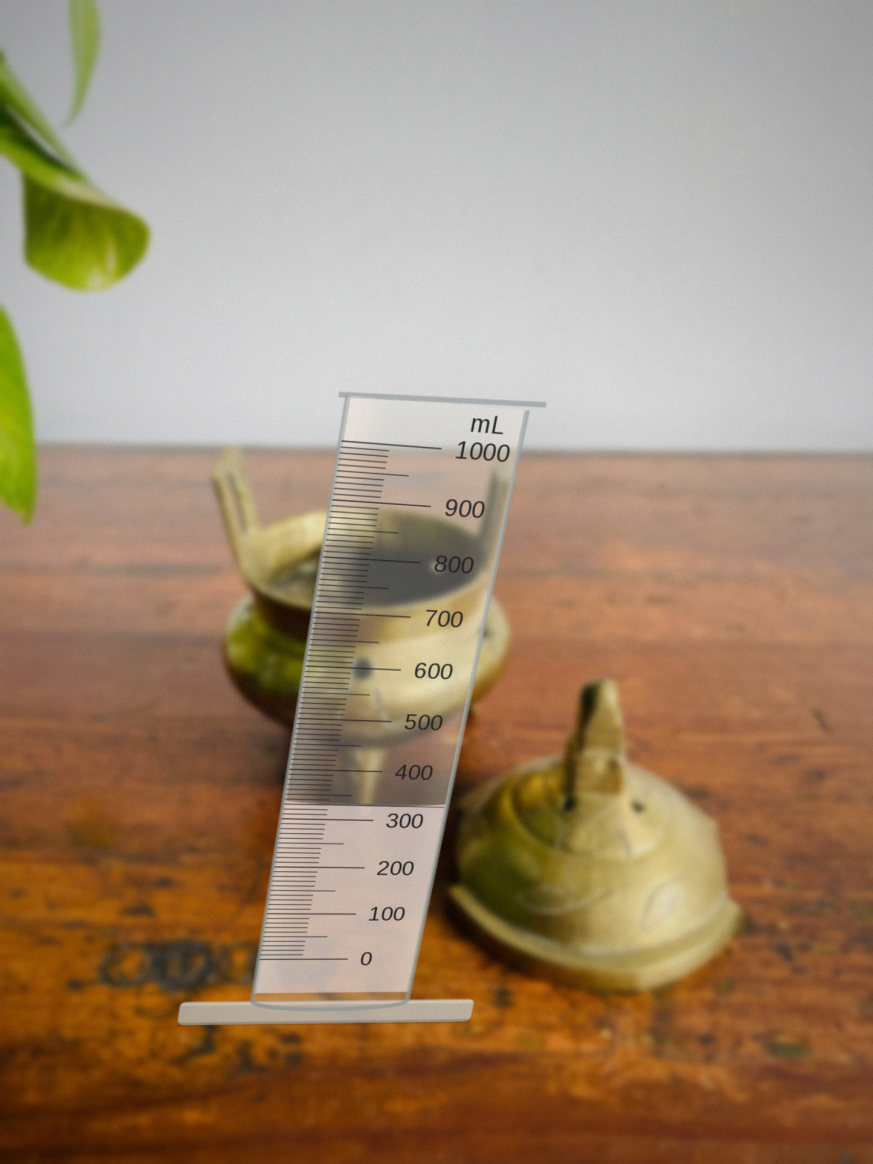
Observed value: 330; mL
